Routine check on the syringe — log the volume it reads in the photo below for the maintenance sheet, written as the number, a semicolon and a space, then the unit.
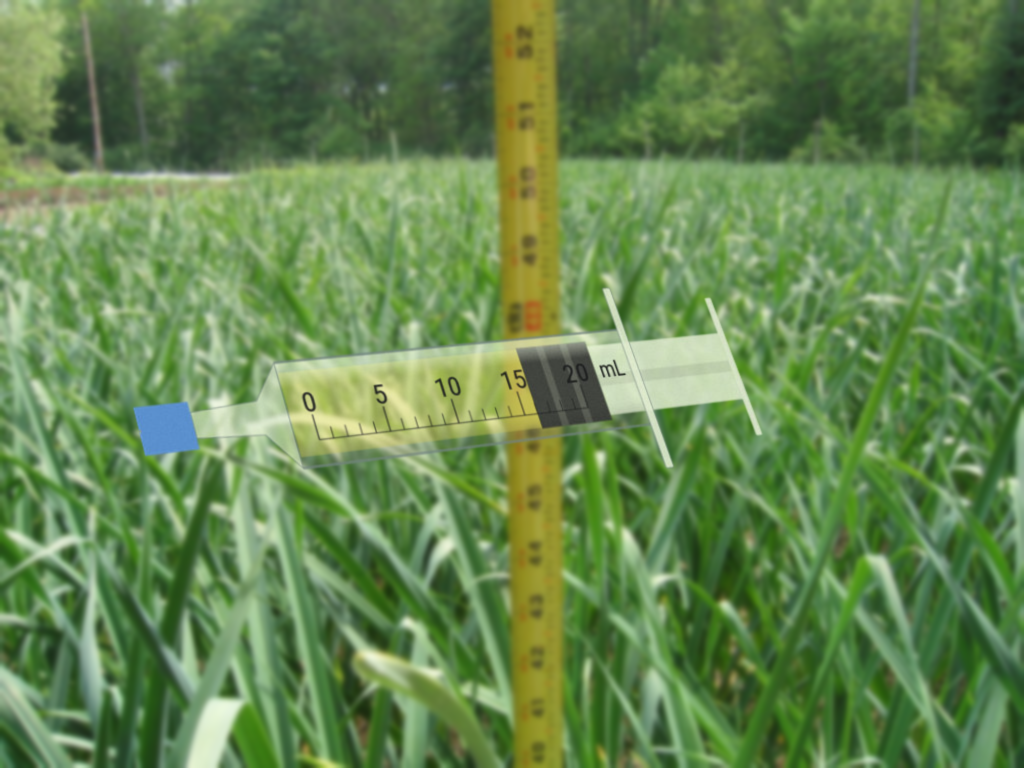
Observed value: 16; mL
